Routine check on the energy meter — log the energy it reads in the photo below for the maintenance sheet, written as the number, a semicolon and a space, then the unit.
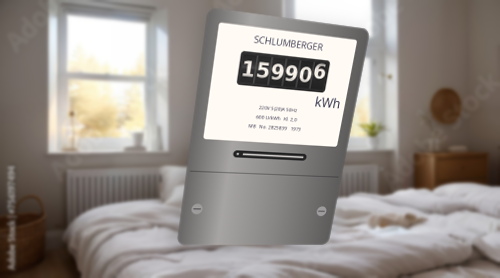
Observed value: 159906; kWh
